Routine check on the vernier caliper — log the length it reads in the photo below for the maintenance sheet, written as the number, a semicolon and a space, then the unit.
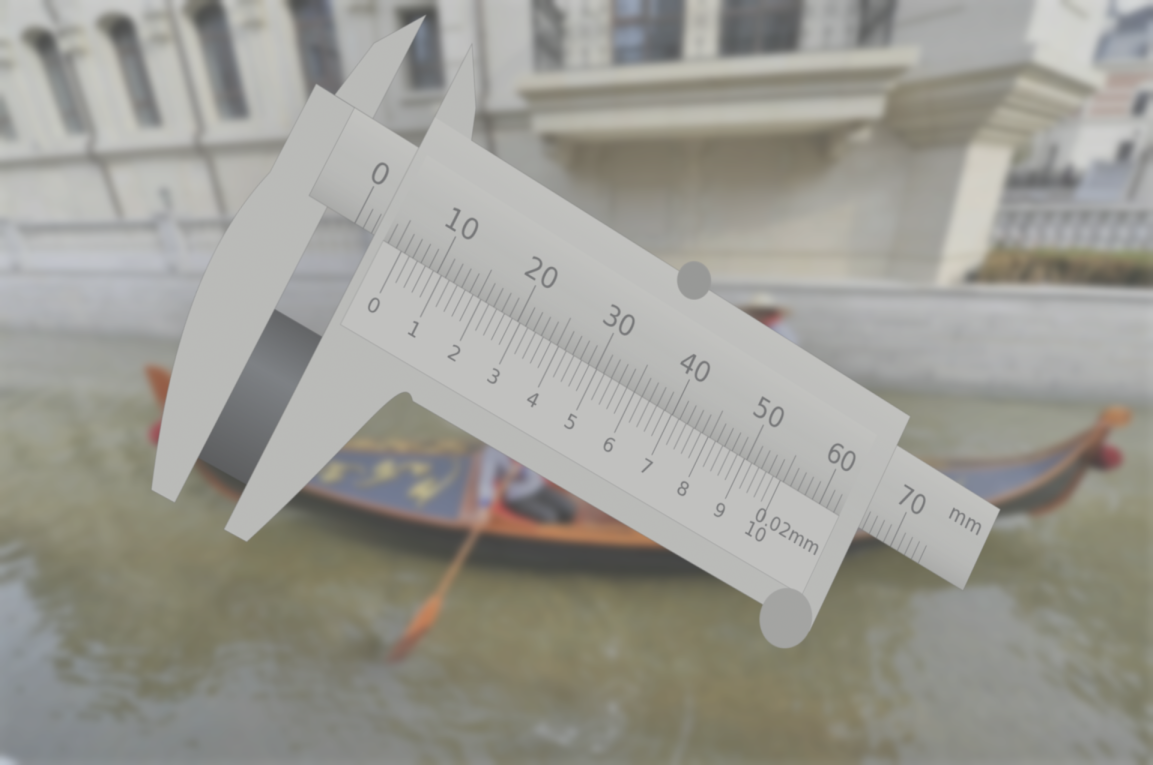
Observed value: 5.6; mm
